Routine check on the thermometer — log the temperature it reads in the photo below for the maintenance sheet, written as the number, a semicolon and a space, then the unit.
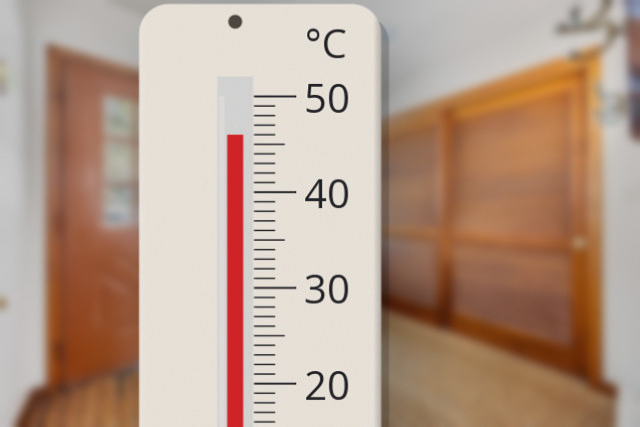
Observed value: 46; °C
